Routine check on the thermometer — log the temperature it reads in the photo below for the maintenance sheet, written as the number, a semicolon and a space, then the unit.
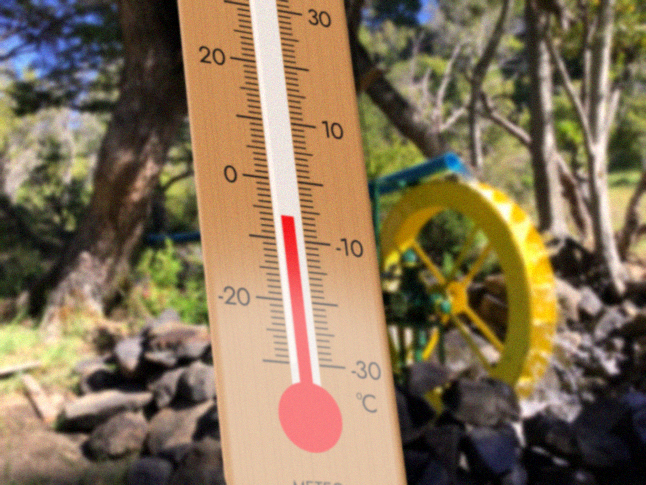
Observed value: -6; °C
